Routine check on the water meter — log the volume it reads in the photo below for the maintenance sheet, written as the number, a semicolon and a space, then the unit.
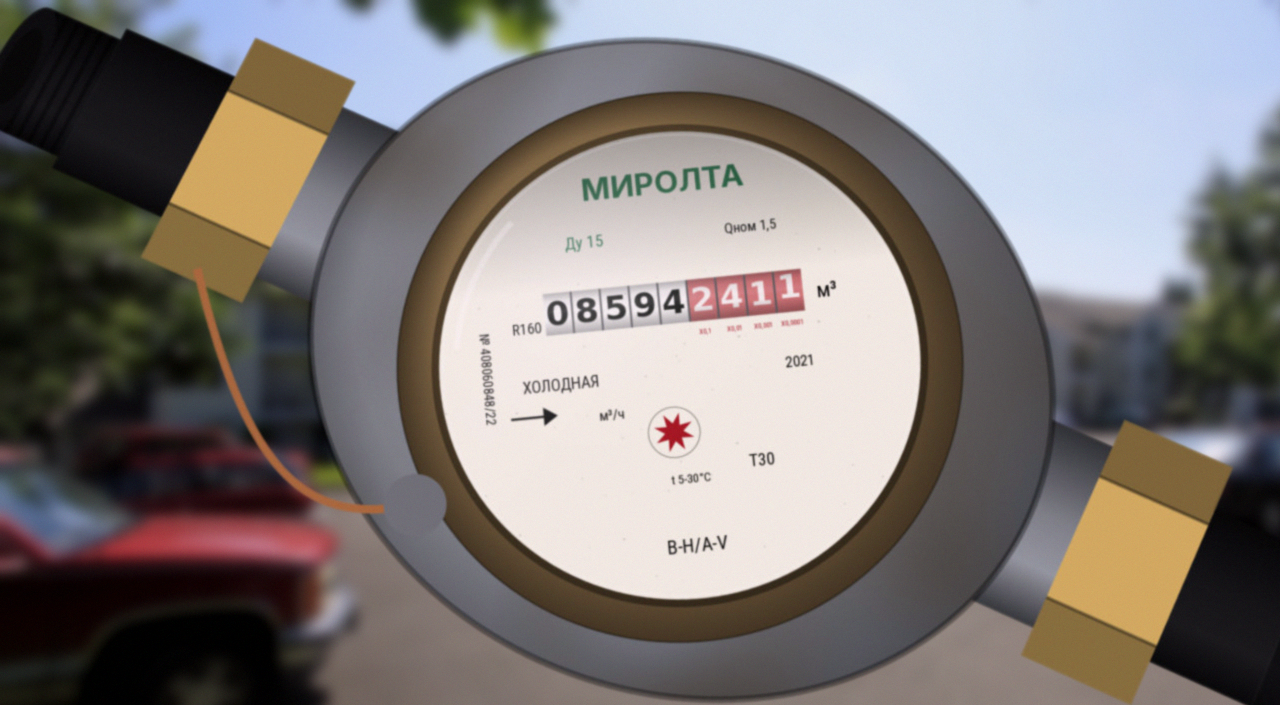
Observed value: 8594.2411; m³
